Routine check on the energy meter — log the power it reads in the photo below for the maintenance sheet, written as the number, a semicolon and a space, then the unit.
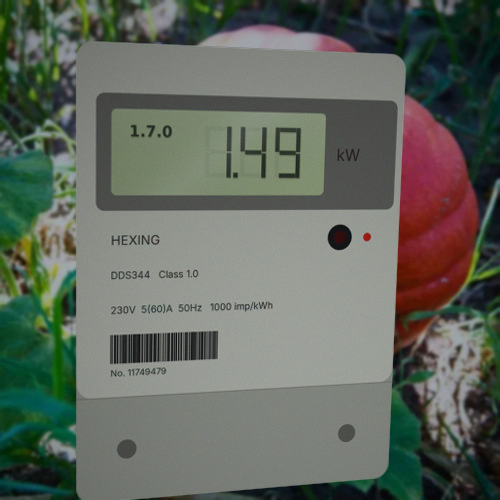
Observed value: 1.49; kW
